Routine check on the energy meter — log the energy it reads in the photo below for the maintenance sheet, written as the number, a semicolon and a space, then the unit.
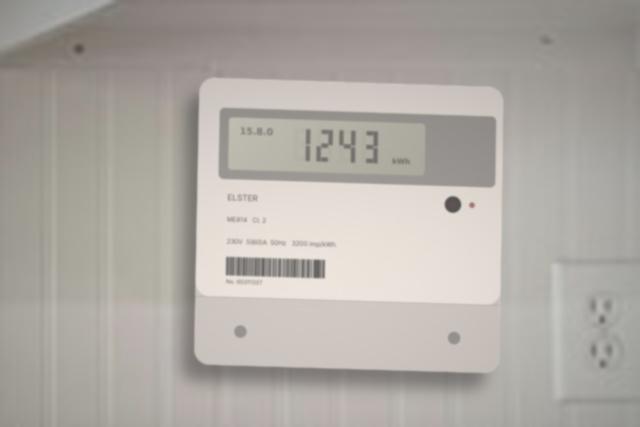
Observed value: 1243; kWh
